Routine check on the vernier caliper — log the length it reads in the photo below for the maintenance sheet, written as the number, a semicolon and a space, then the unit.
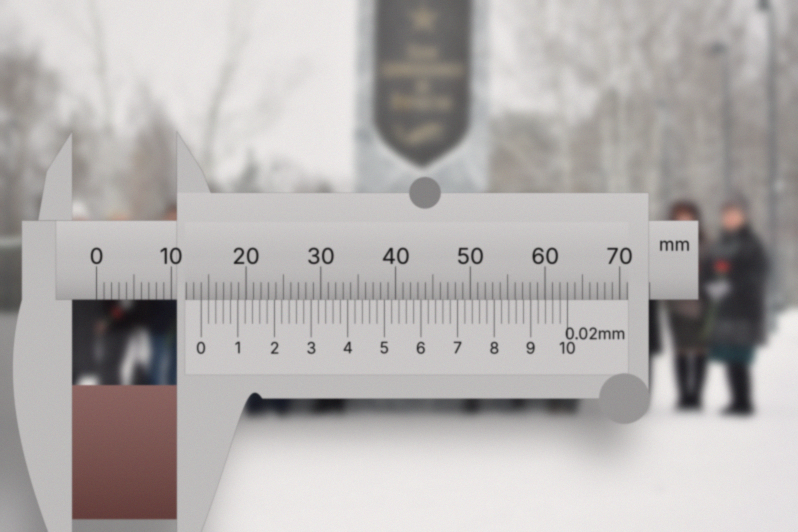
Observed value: 14.0; mm
